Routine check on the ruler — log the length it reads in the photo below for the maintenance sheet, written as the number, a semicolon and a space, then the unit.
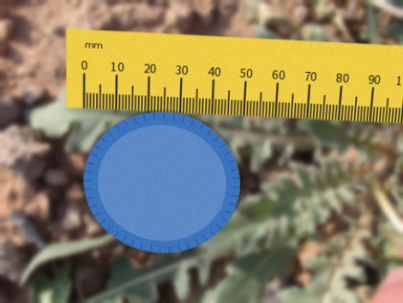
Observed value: 50; mm
